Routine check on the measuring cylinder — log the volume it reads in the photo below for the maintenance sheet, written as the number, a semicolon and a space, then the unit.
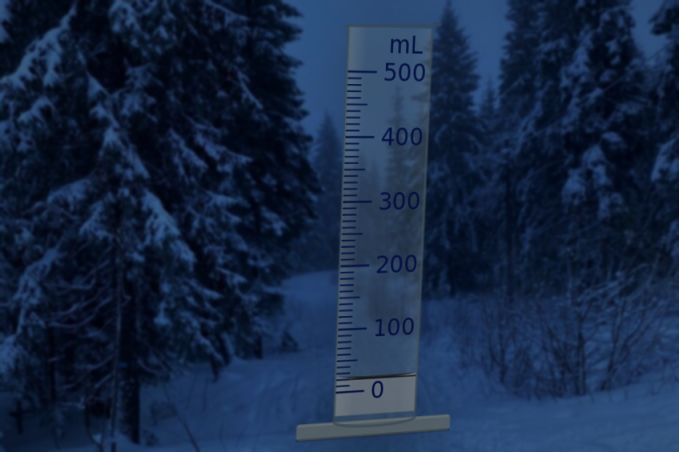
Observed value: 20; mL
